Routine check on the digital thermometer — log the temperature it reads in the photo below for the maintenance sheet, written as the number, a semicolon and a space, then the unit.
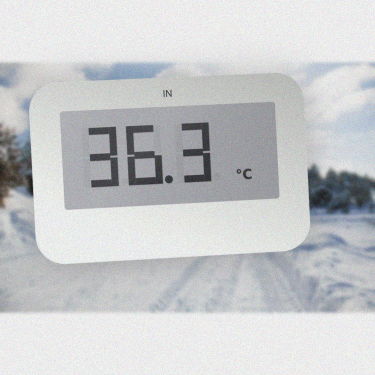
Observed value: 36.3; °C
